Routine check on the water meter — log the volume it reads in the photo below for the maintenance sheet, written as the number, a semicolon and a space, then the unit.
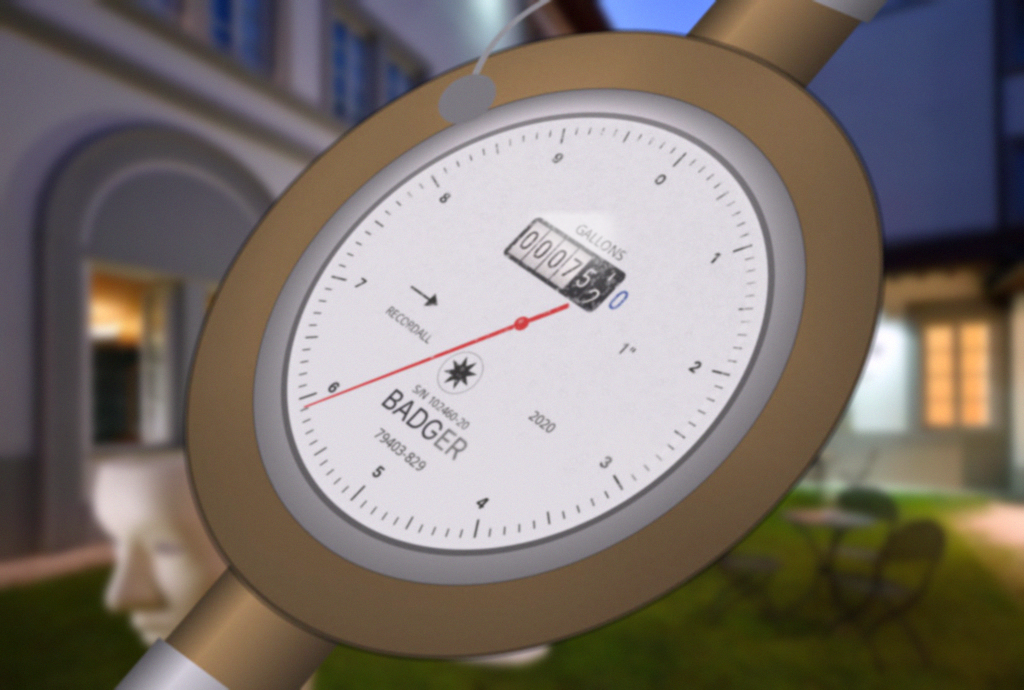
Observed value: 7515.9; gal
